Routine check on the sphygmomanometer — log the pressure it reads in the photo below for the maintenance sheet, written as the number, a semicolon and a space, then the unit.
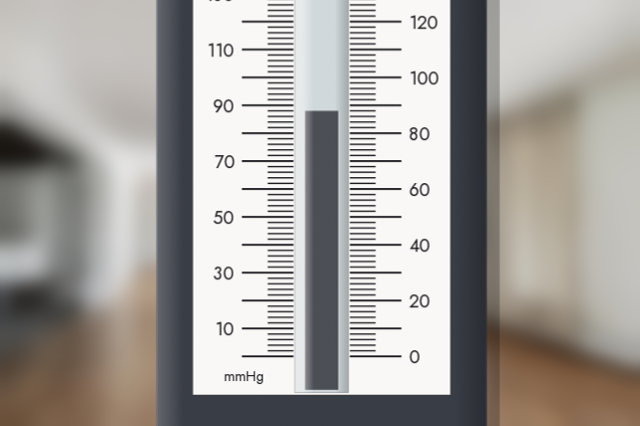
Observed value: 88; mmHg
